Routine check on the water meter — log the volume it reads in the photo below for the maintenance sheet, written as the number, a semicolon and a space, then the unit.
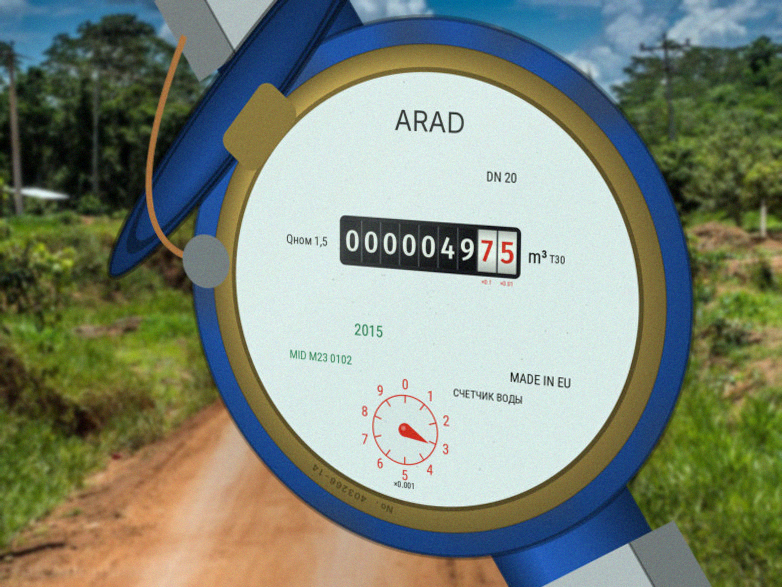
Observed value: 49.753; m³
